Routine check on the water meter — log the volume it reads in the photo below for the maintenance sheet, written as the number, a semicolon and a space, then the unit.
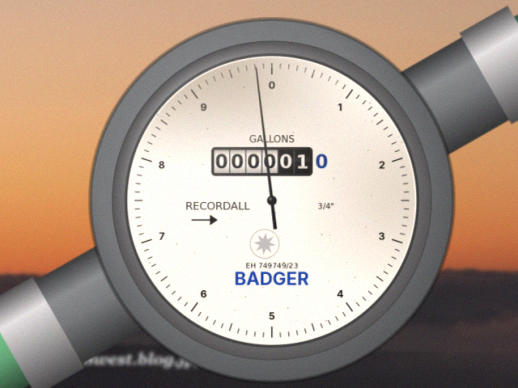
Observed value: 9.8; gal
